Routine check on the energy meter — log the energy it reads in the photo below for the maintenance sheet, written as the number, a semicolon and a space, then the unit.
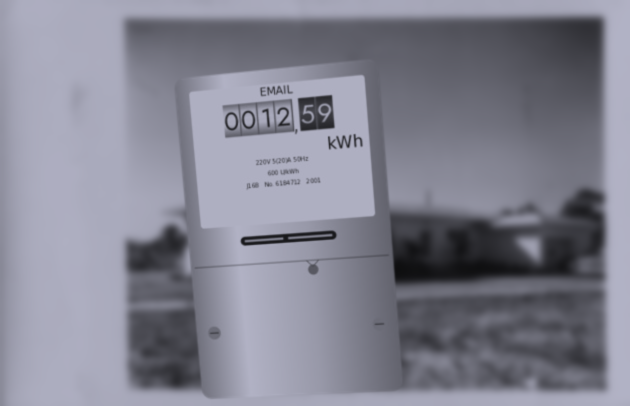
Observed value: 12.59; kWh
